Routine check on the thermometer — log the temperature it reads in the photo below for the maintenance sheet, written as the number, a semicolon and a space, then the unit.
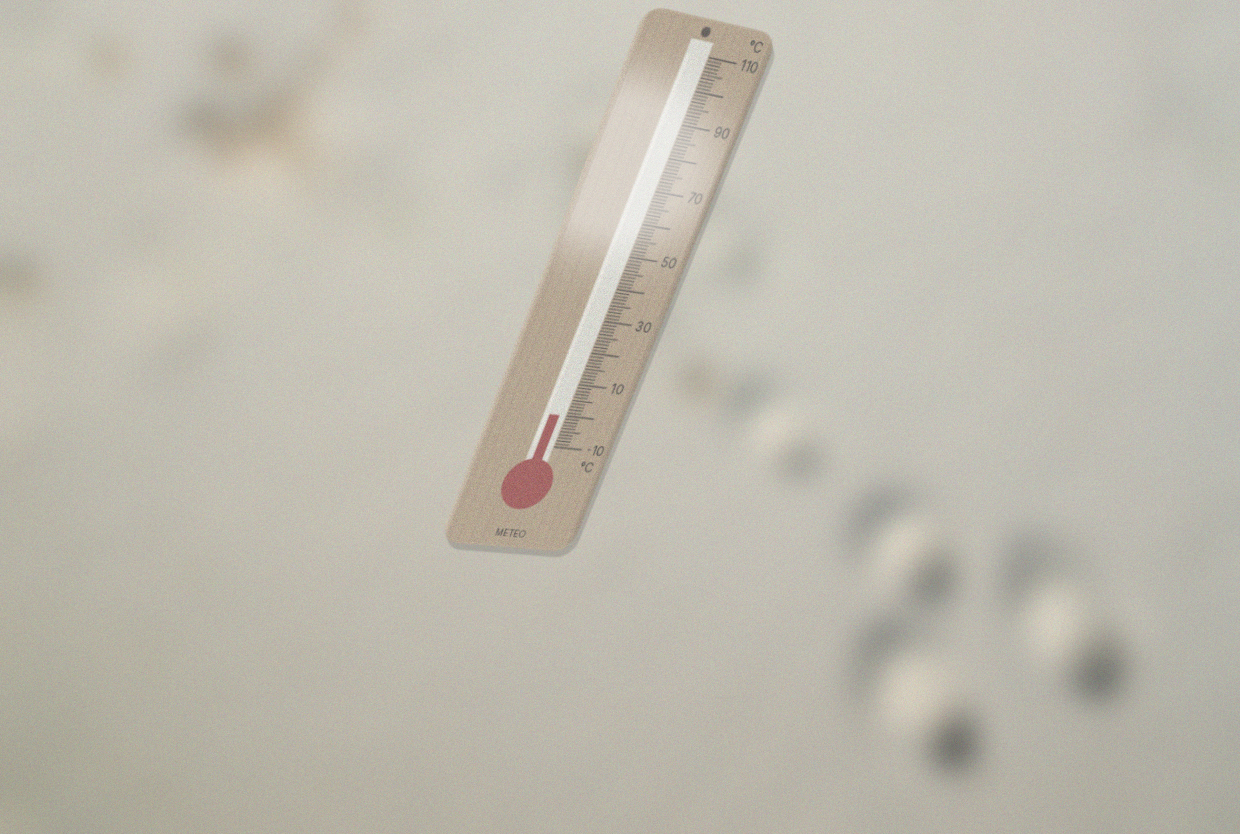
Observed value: 0; °C
